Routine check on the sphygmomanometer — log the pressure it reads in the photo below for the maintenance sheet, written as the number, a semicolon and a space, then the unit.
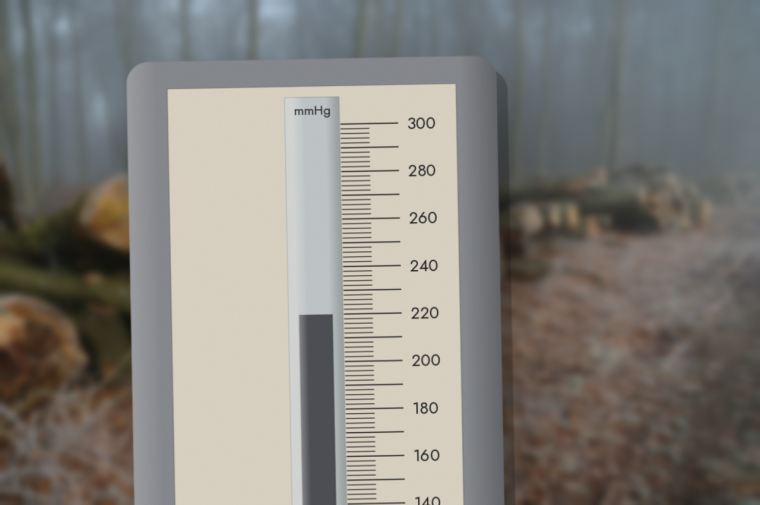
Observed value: 220; mmHg
